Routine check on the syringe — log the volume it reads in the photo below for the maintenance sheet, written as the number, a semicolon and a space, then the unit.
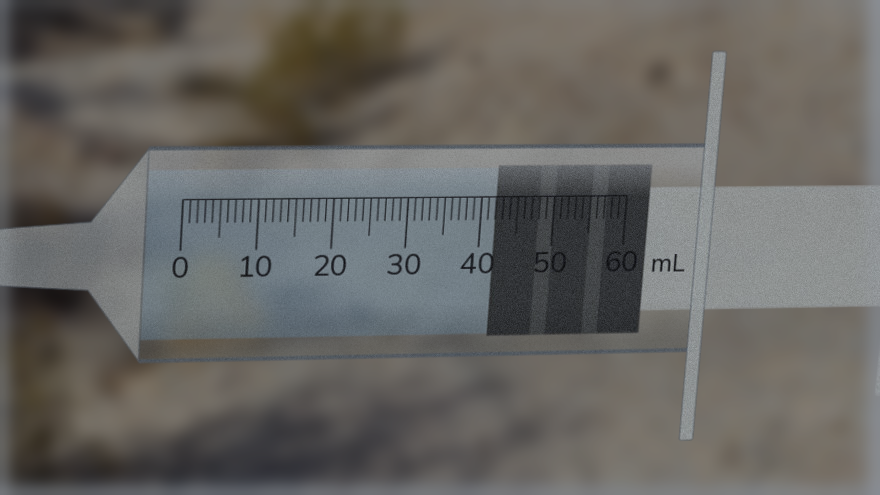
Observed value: 42; mL
